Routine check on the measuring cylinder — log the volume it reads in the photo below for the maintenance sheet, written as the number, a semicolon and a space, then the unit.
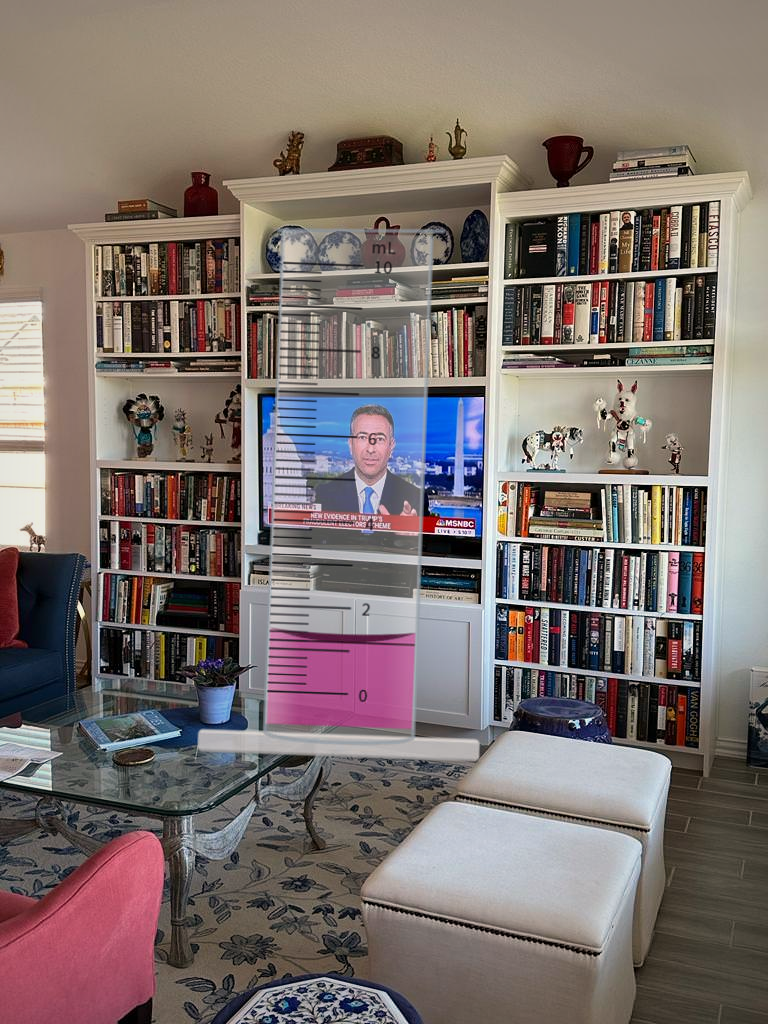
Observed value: 1.2; mL
